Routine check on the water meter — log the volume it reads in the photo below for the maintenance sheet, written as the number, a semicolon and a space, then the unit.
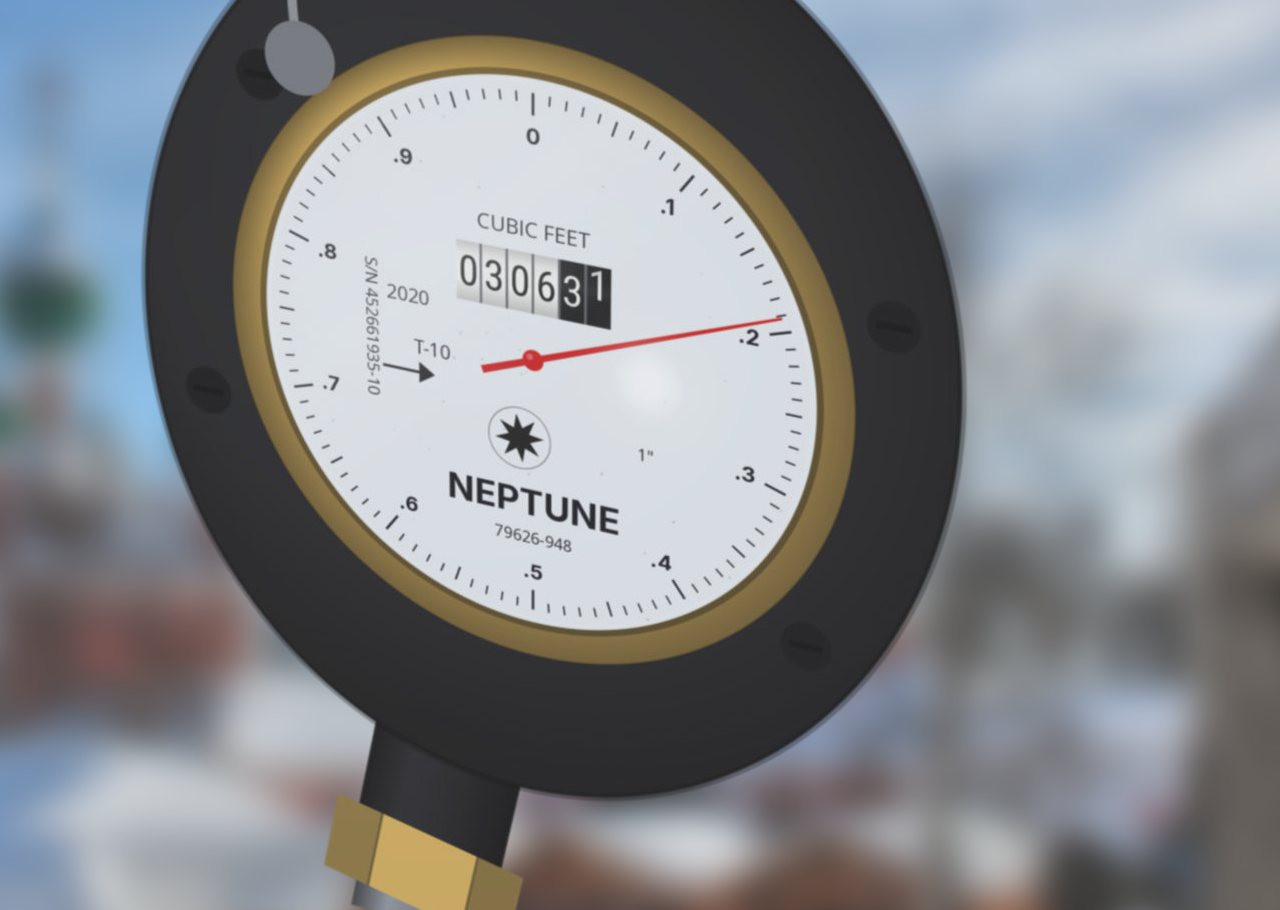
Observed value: 30631.19; ft³
